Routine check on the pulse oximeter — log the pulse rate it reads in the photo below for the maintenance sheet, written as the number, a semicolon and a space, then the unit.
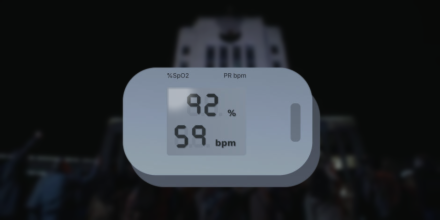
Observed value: 59; bpm
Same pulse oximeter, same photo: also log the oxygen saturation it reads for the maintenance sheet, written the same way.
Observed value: 92; %
